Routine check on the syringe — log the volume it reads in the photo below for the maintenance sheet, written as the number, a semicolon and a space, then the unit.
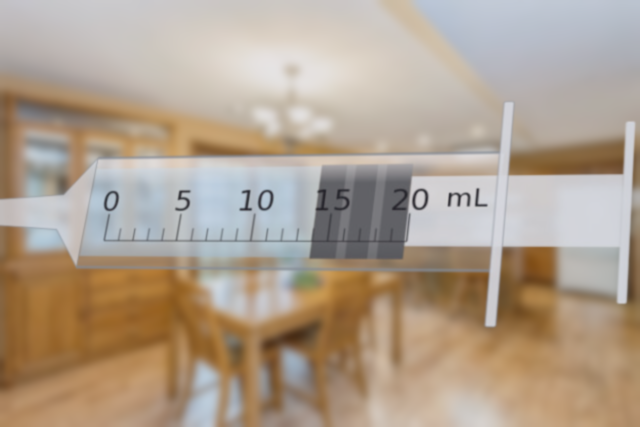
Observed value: 14; mL
